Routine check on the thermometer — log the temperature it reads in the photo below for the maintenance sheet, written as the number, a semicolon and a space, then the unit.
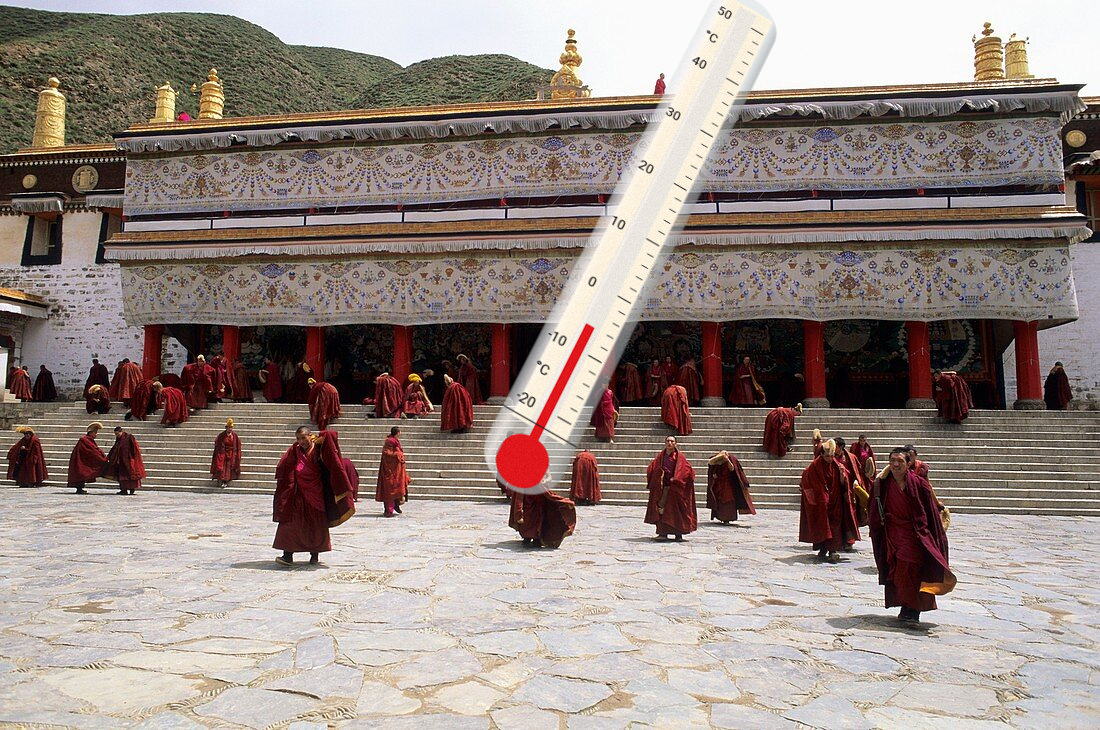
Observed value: -6; °C
